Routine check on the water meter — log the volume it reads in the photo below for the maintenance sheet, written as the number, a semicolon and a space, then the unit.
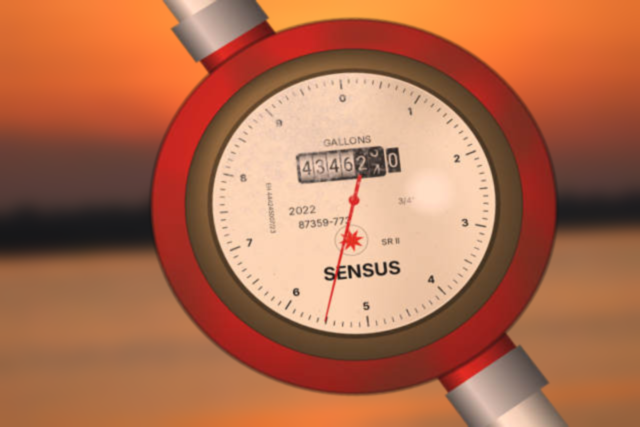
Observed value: 4346235.5; gal
